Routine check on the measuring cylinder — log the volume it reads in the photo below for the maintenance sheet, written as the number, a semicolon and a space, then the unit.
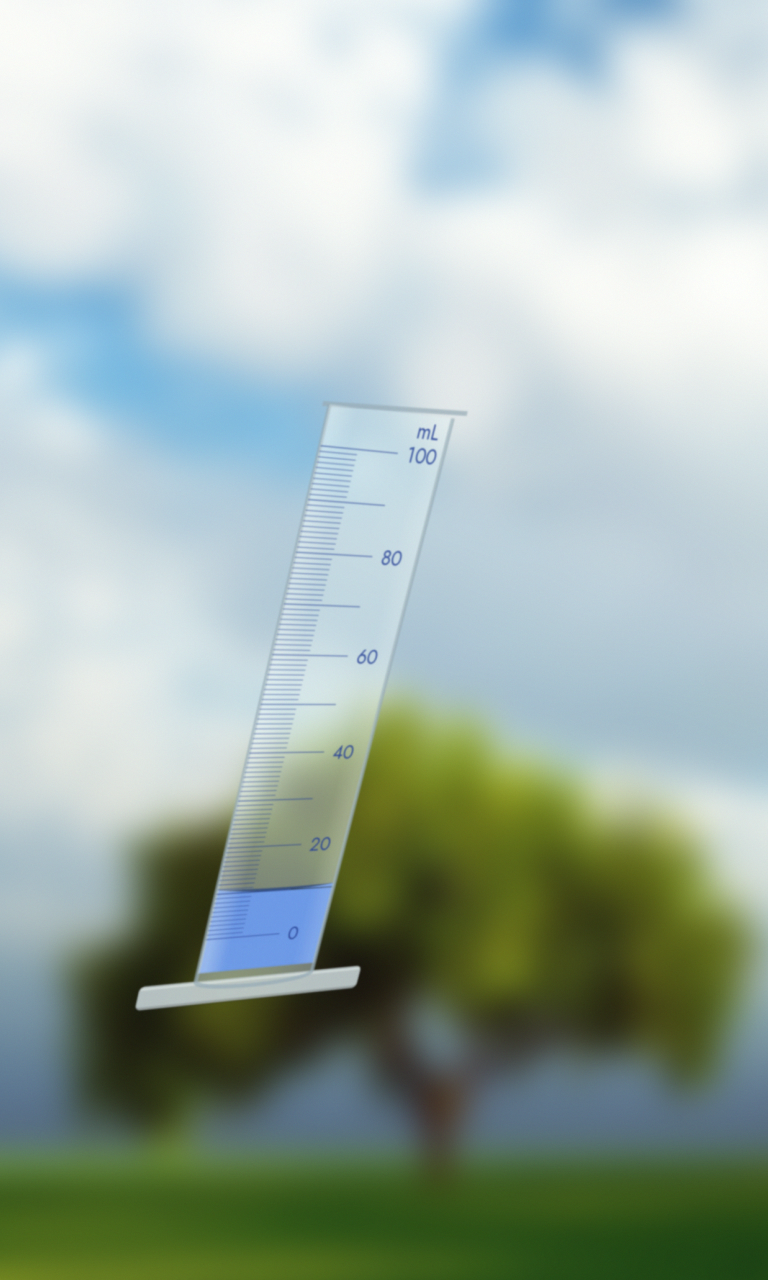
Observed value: 10; mL
